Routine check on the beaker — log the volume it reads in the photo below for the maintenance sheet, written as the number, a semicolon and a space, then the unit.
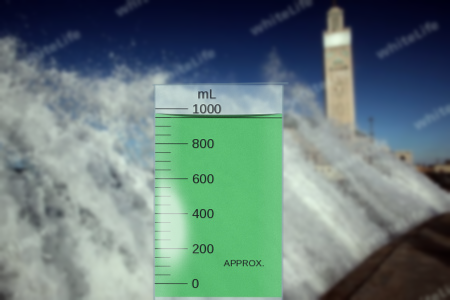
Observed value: 950; mL
